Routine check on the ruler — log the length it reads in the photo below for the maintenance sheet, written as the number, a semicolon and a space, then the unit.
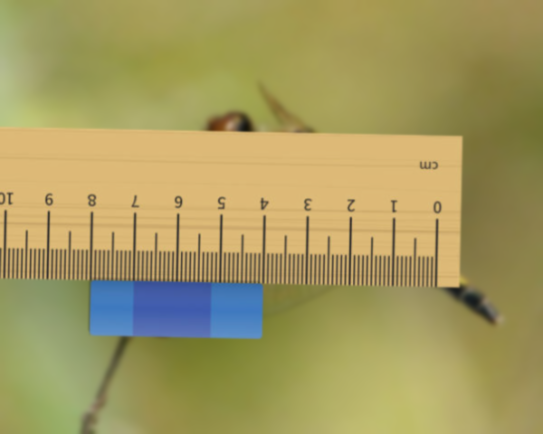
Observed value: 4; cm
